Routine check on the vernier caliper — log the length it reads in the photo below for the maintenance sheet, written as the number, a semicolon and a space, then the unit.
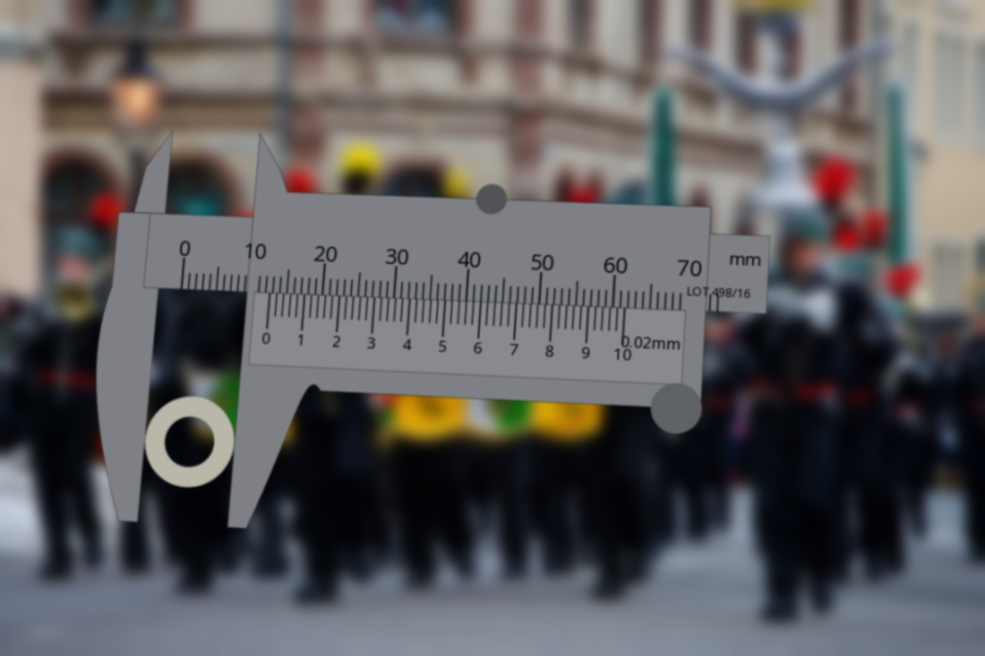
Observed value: 12.6; mm
